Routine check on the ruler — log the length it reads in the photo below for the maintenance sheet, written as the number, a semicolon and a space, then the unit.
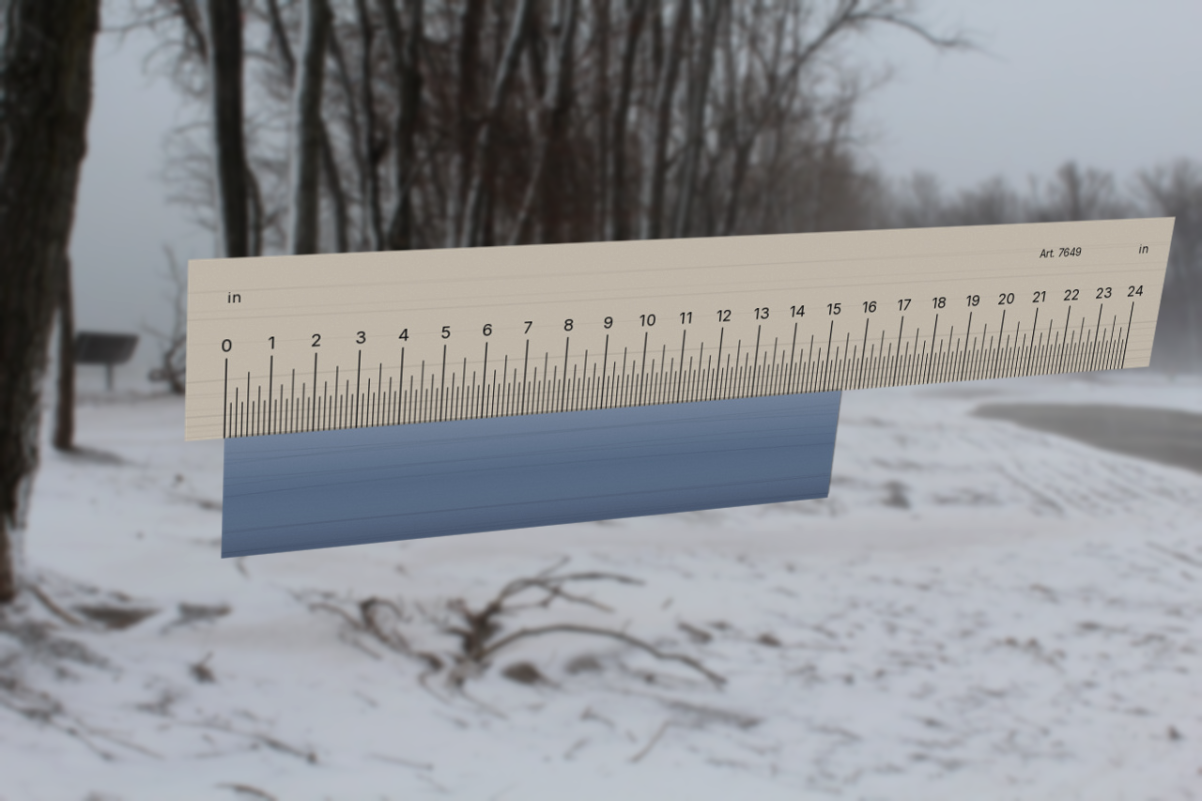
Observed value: 15.5; in
